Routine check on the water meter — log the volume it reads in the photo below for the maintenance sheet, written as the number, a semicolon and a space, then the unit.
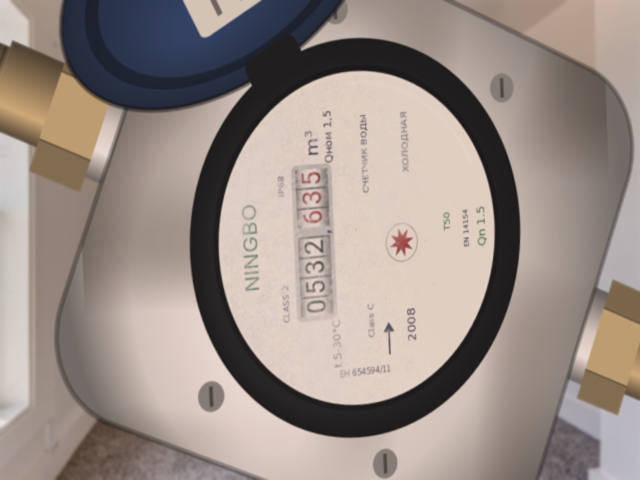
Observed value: 532.635; m³
